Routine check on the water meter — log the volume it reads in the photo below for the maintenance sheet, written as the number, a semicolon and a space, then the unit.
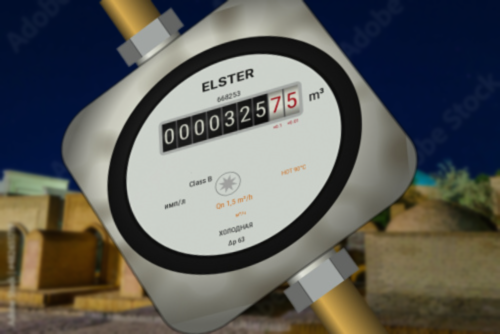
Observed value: 325.75; m³
